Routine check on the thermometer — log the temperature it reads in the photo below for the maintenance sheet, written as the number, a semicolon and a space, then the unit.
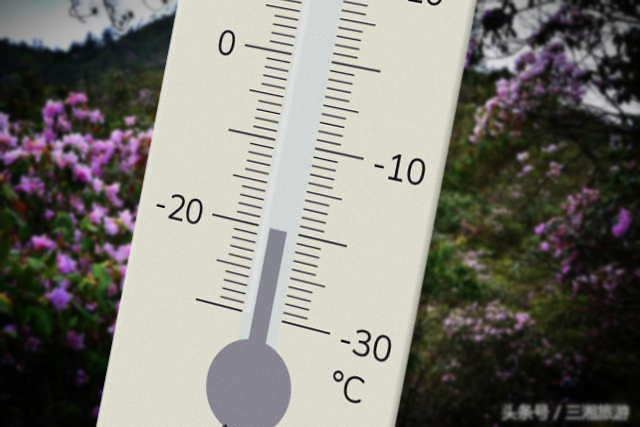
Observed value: -20; °C
